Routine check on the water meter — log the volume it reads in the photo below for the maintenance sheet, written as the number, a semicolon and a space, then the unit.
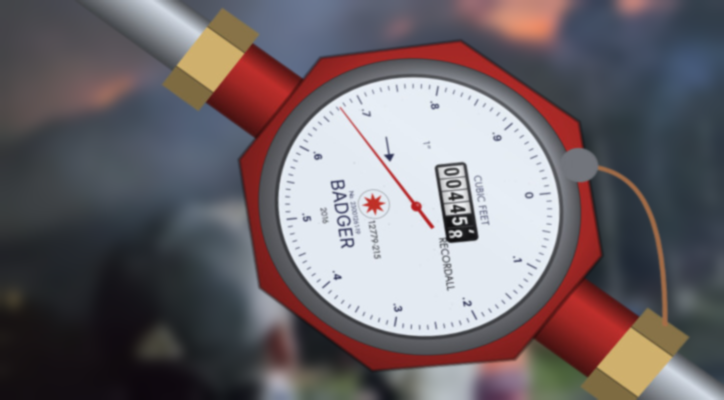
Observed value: 4457.67; ft³
